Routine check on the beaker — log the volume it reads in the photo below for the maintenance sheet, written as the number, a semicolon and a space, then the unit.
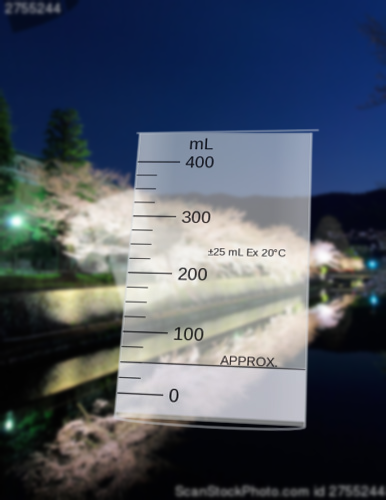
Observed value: 50; mL
